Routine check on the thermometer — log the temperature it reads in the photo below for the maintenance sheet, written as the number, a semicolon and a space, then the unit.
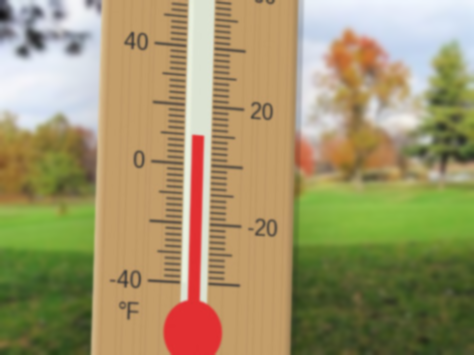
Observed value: 10; °F
